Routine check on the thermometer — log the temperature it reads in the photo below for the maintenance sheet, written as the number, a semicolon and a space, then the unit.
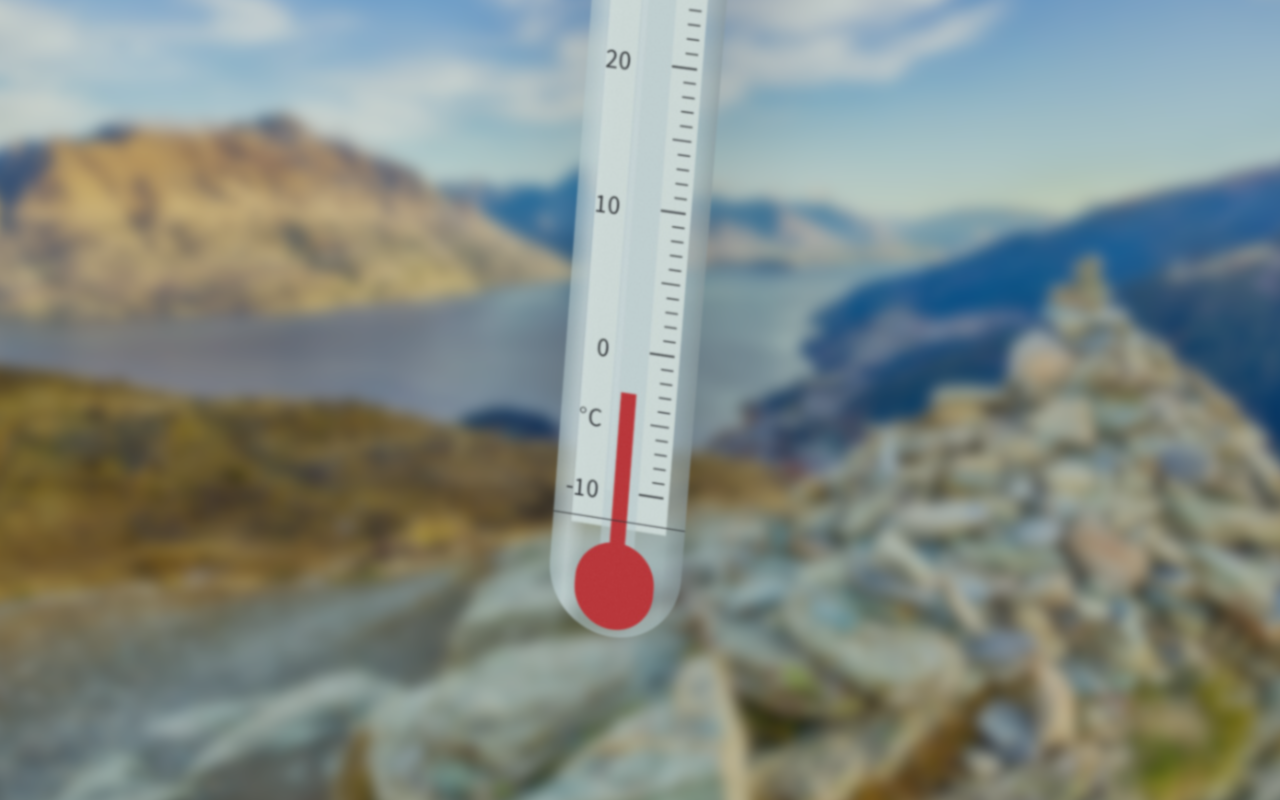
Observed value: -3; °C
